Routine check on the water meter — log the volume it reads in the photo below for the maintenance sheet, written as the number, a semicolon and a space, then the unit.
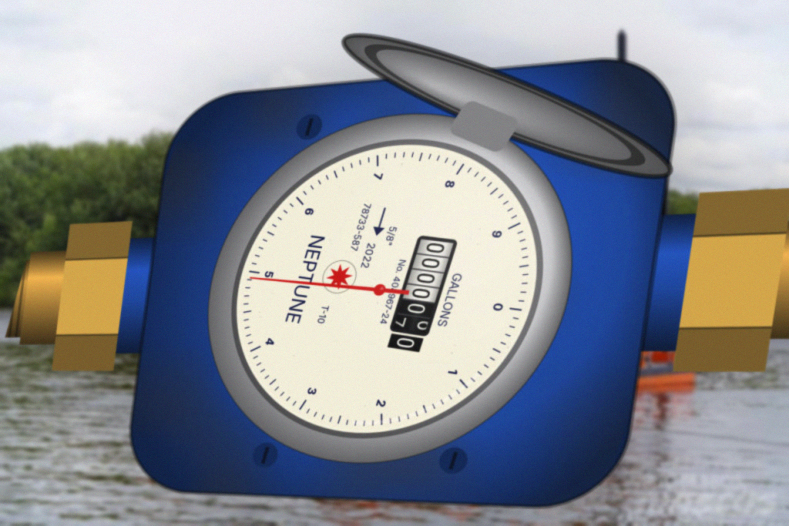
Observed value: 64.9; gal
